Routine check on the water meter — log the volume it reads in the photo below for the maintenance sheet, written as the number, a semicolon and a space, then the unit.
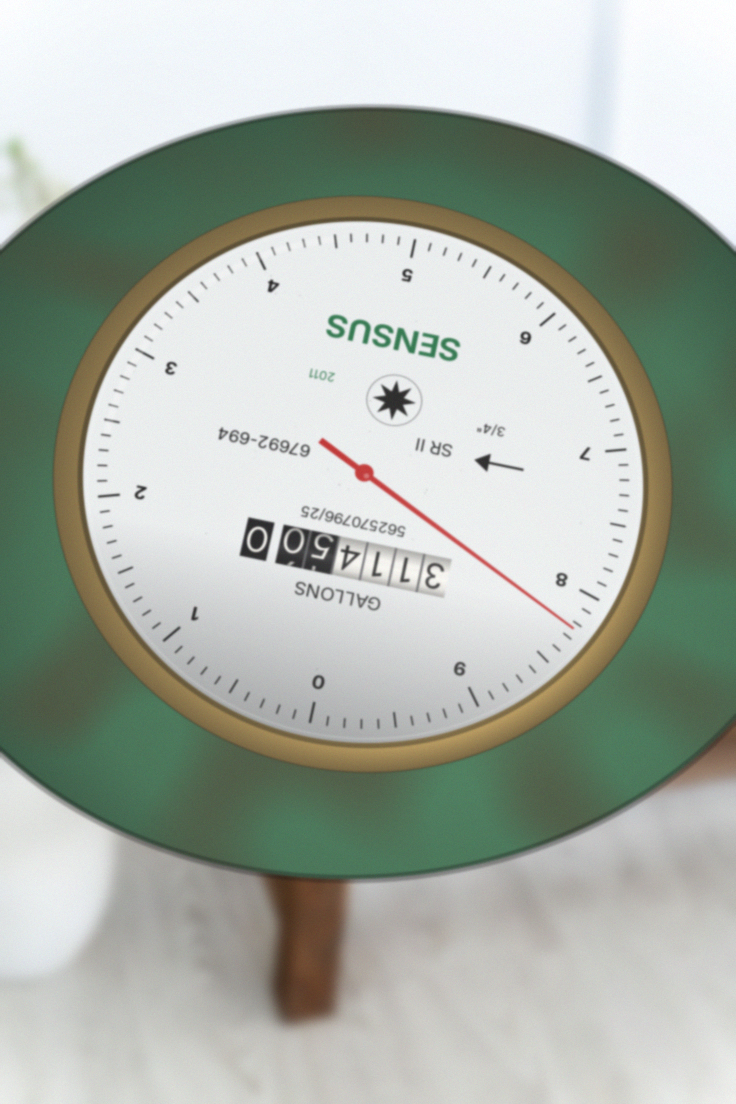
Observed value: 3114498.2; gal
